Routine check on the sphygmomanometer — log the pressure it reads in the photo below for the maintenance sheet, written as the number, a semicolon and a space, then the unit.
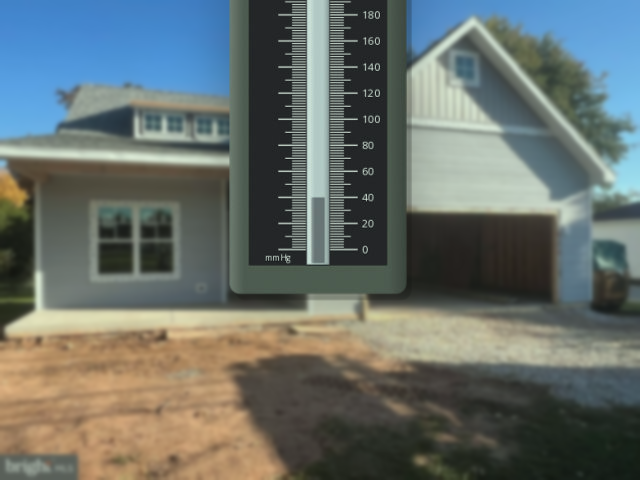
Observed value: 40; mmHg
